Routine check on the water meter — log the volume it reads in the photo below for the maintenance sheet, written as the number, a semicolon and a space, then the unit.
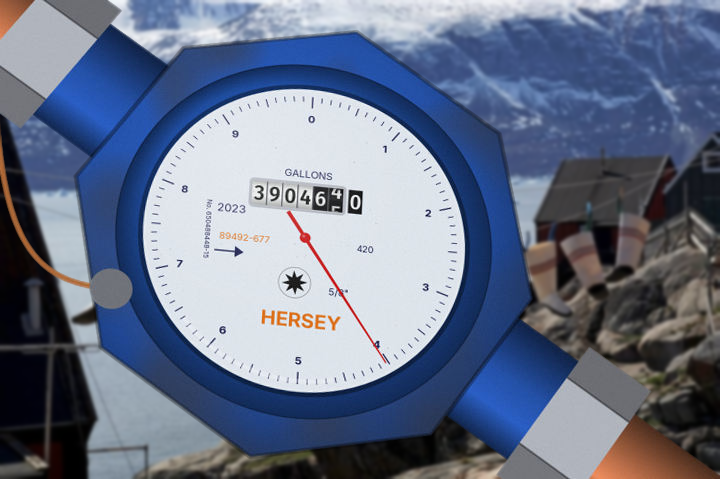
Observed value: 3904644.0; gal
